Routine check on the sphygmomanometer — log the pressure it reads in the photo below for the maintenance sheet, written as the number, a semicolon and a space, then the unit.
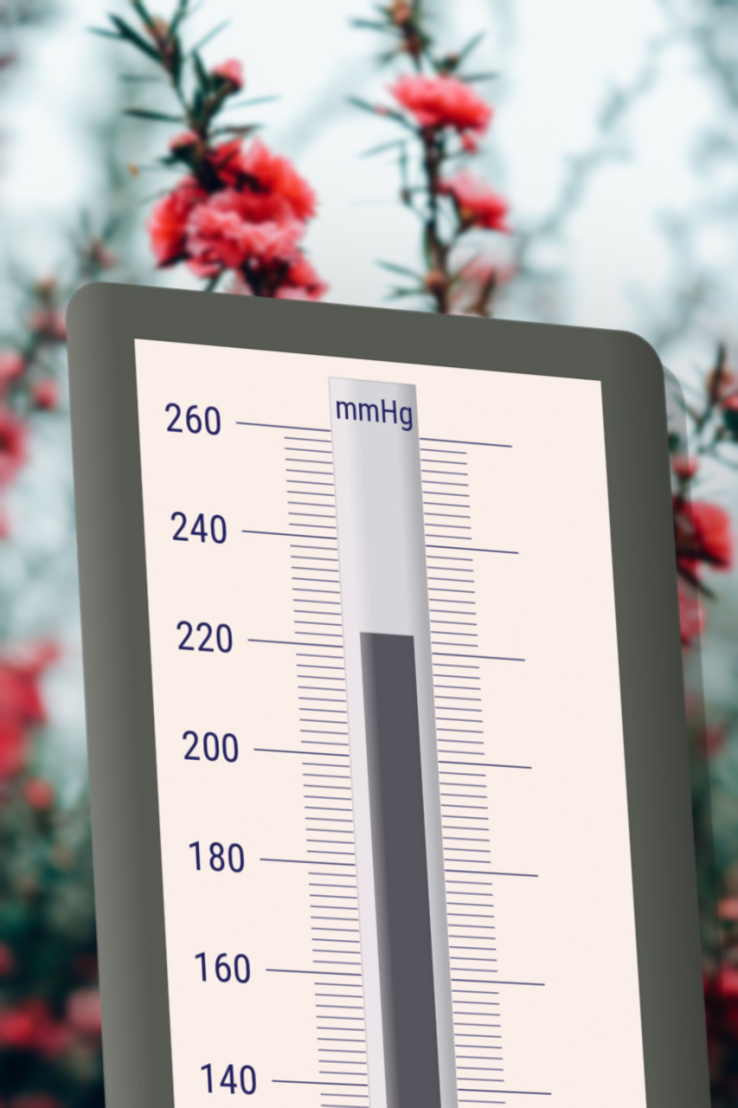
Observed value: 223; mmHg
